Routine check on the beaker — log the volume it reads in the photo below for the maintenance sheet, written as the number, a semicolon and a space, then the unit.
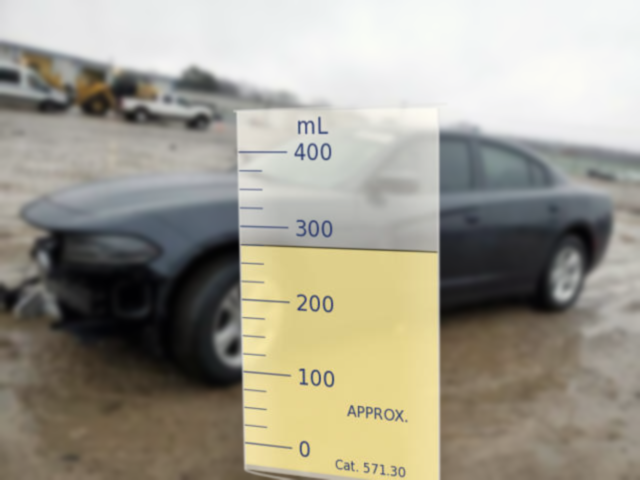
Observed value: 275; mL
